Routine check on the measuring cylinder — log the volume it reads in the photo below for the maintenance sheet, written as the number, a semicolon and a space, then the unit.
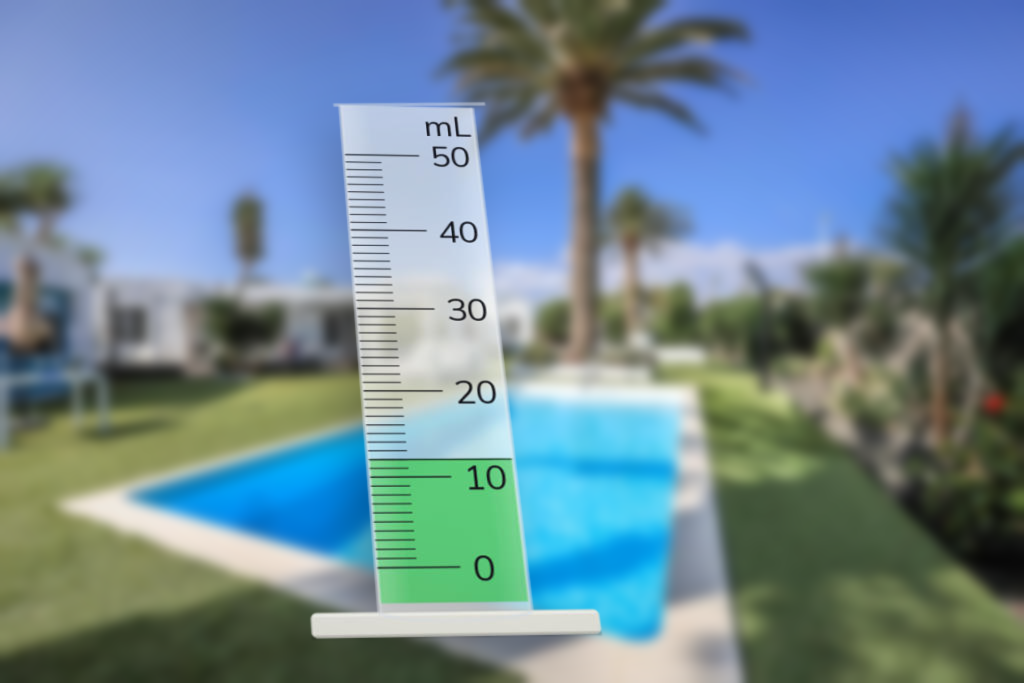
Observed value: 12; mL
